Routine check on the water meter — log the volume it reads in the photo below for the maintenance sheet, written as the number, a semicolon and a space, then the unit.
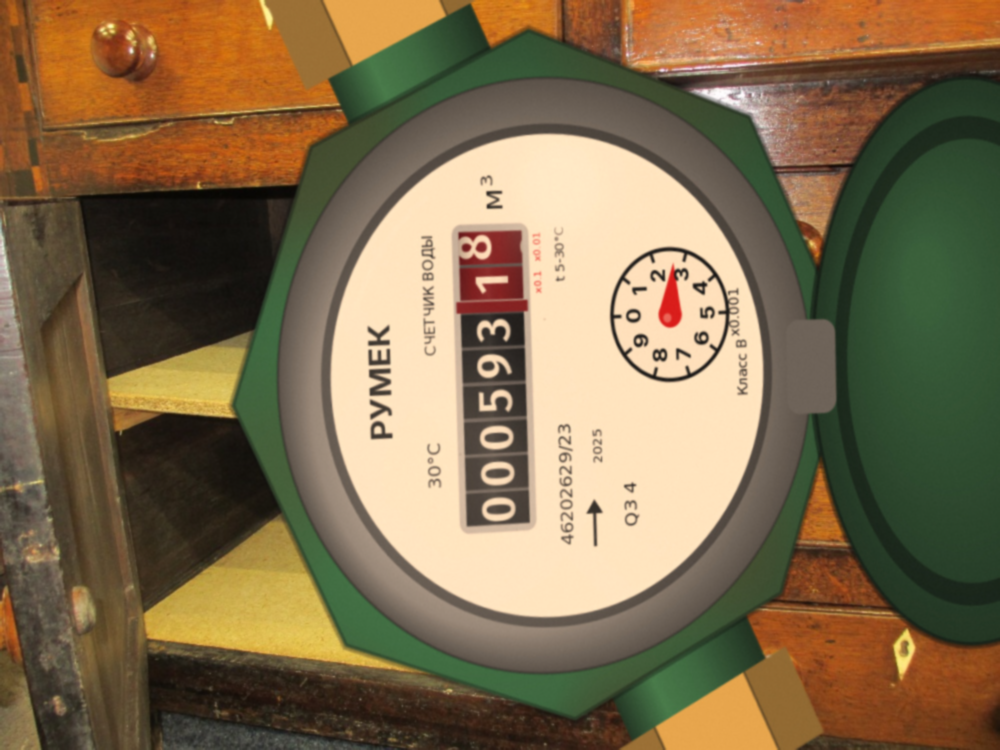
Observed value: 593.182; m³
